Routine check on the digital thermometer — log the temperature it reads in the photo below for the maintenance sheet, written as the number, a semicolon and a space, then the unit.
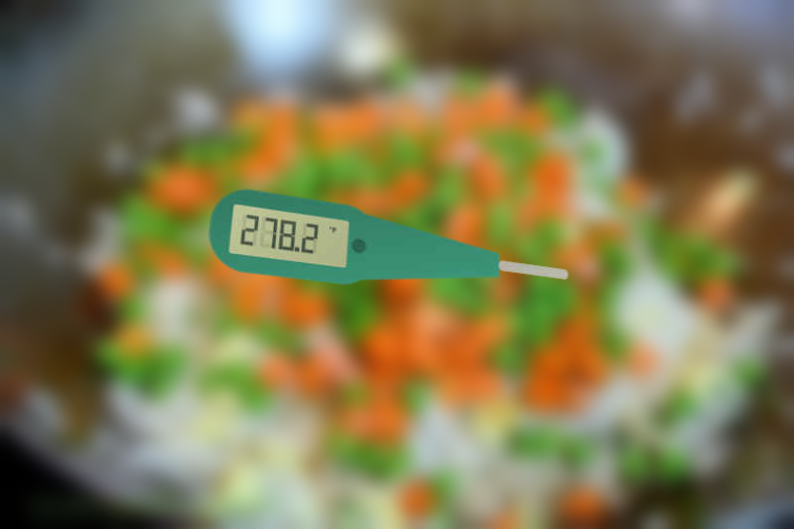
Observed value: 278.2; °F
